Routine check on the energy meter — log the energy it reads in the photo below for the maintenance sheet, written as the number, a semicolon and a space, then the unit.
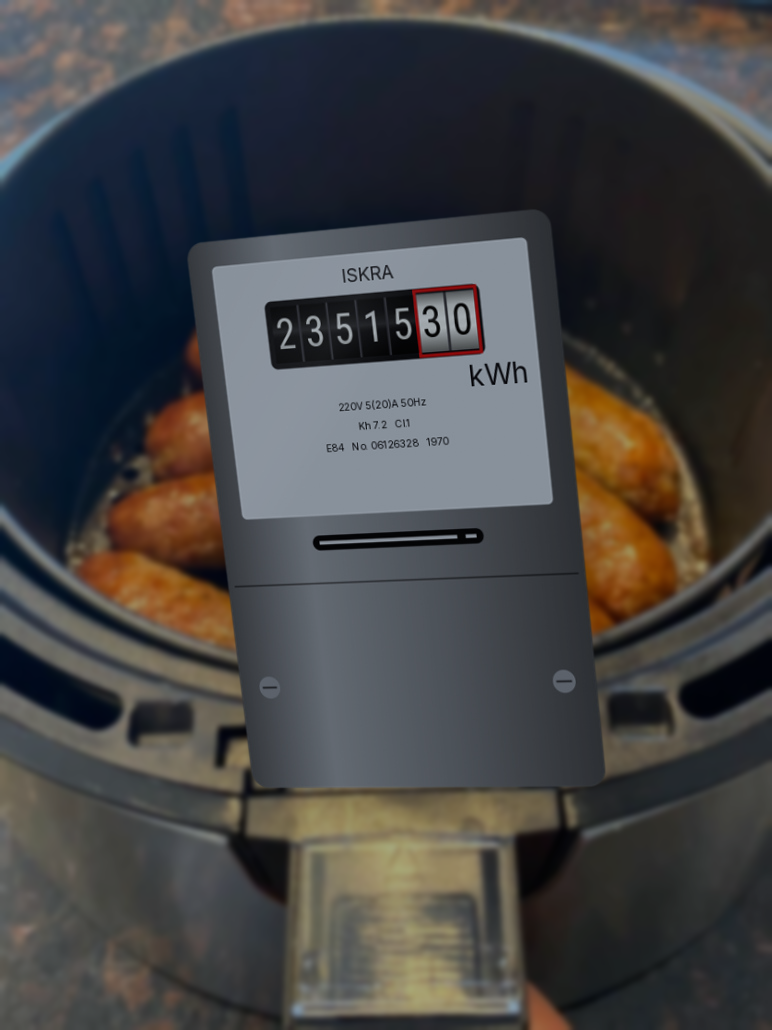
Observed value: 23515.30; kWh
